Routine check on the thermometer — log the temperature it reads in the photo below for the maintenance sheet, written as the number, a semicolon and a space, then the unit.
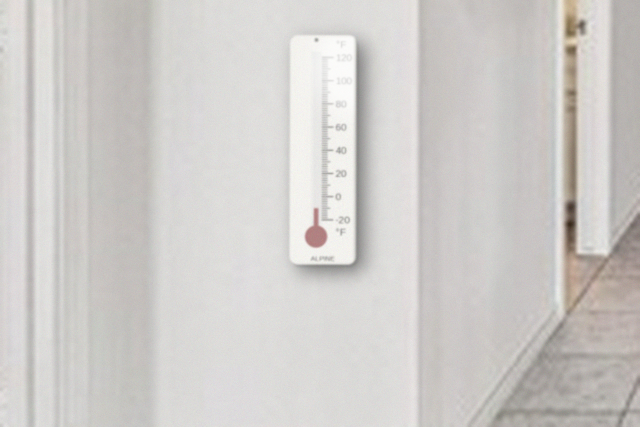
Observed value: -10; °F
